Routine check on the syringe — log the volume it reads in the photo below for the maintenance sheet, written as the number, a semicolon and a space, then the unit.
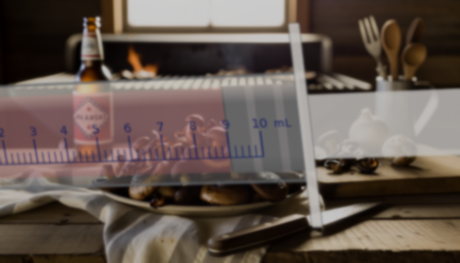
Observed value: 9; mL
